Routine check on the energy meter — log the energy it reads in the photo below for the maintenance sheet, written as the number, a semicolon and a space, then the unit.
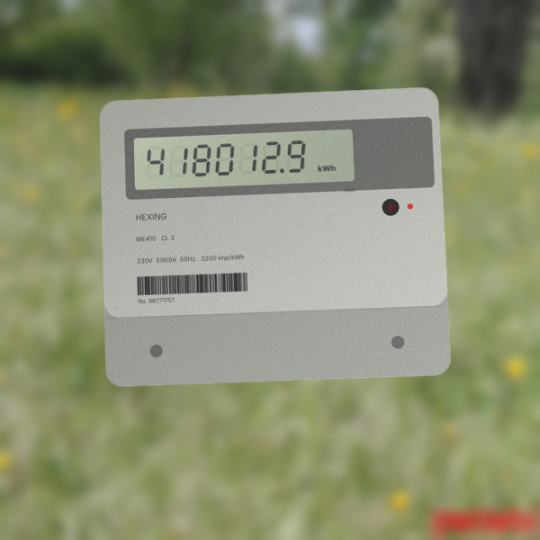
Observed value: 418012.9; kWh
